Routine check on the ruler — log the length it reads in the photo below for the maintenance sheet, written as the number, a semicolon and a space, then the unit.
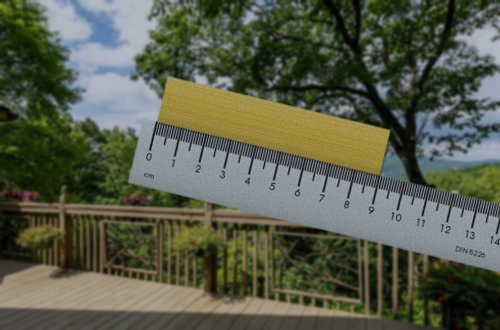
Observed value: 9; cm
